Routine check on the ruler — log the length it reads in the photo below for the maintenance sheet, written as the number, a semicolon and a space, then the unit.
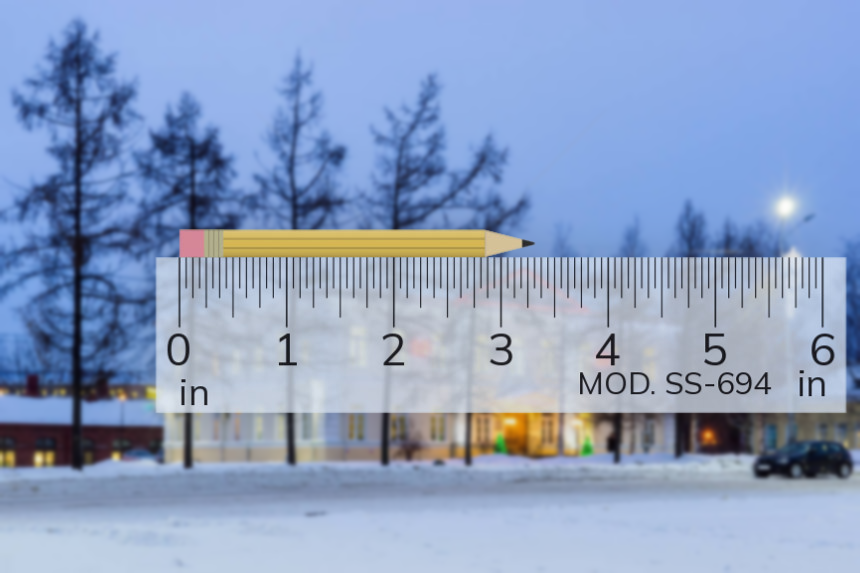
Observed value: 3.3125; in
